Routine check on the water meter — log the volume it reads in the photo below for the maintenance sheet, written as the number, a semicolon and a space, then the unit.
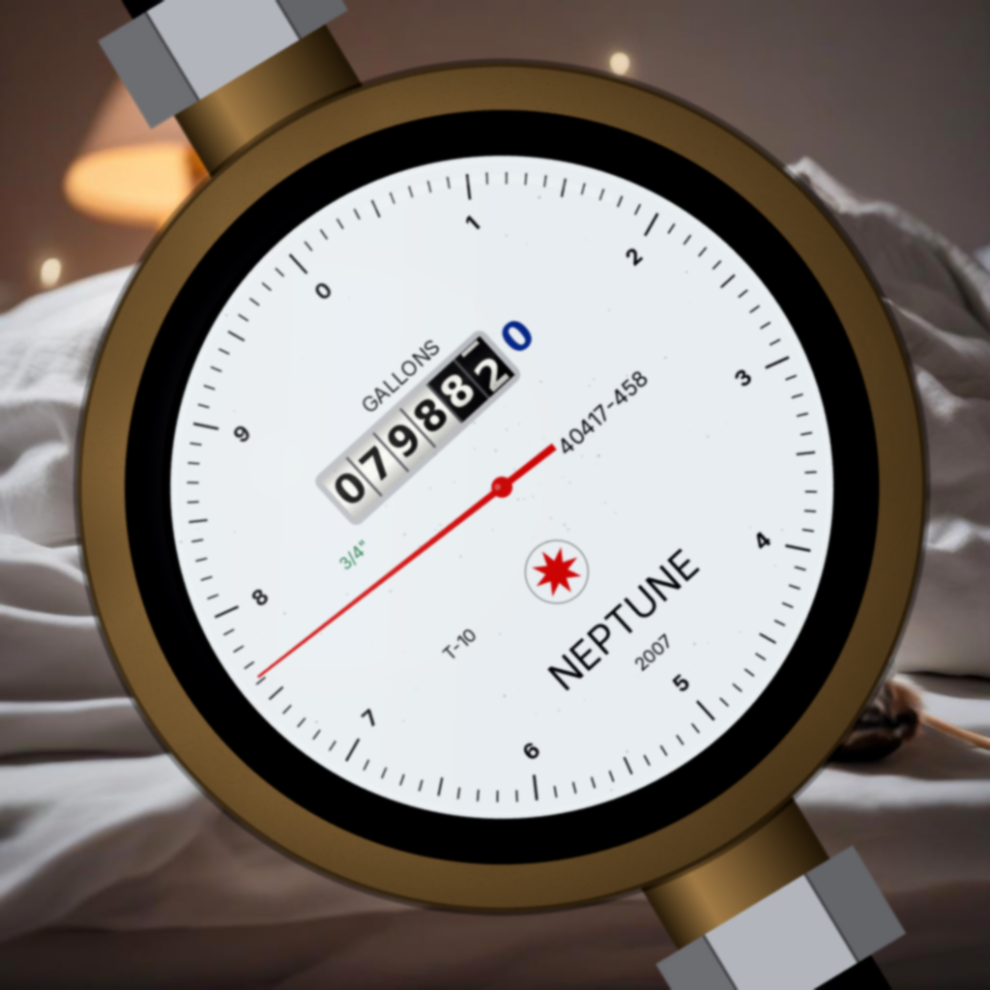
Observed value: 798817.6; gal
